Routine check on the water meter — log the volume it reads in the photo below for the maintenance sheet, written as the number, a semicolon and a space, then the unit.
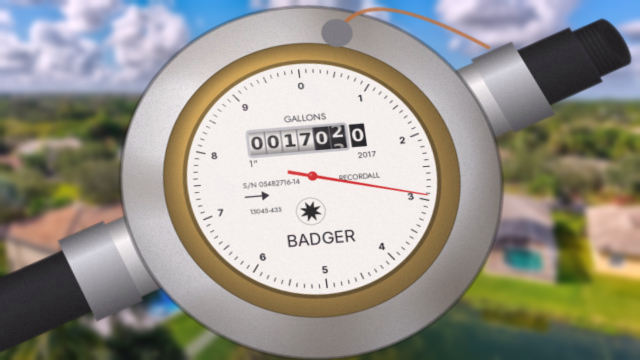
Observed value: 17022.9; gal
